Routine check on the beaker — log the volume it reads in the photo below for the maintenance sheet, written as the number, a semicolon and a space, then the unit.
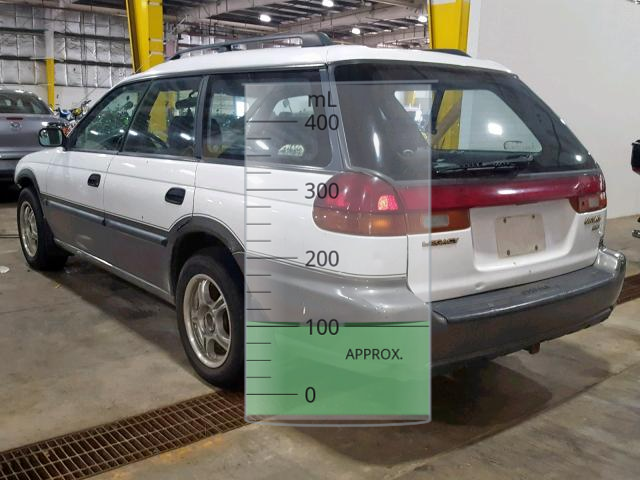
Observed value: 100; mL
